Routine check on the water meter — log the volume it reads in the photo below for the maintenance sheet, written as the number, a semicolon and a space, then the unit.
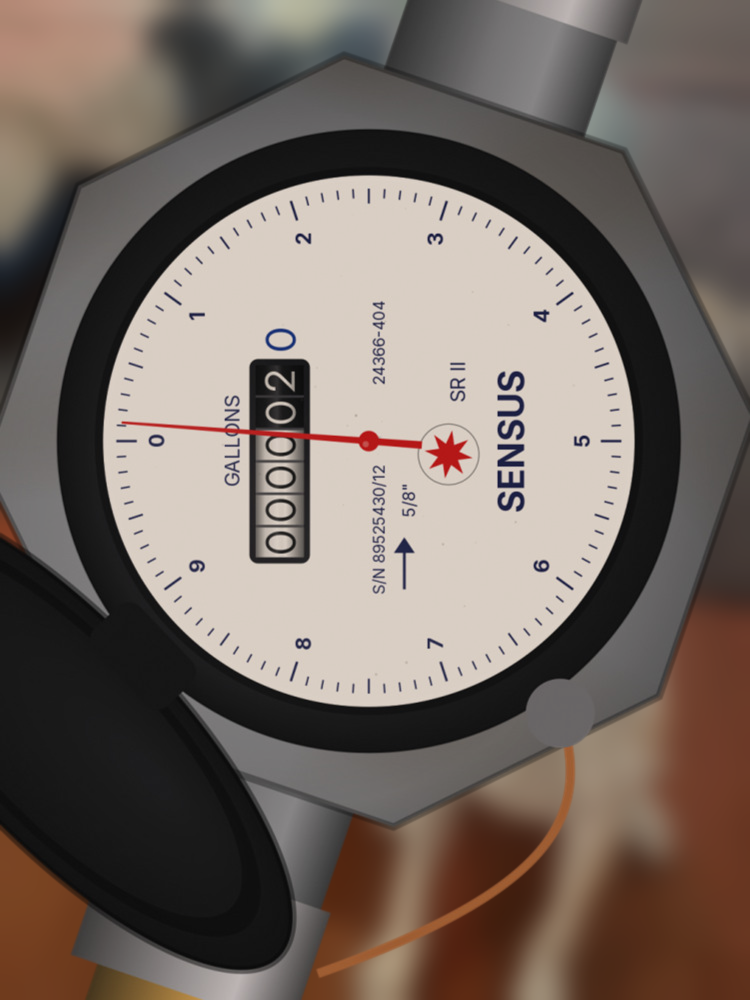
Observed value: 20.1; gal
